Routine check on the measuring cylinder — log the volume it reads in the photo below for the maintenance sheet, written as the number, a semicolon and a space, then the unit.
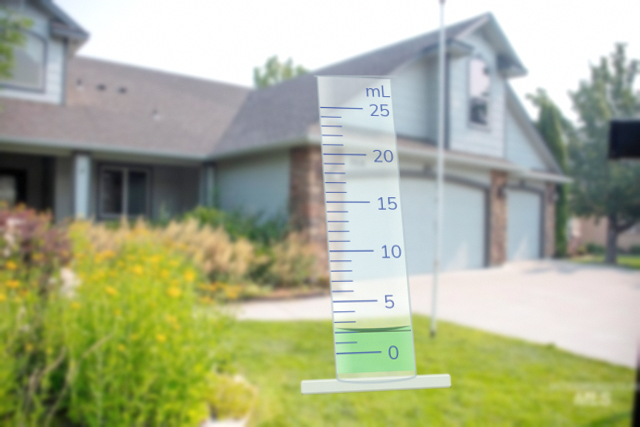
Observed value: 2; mL
